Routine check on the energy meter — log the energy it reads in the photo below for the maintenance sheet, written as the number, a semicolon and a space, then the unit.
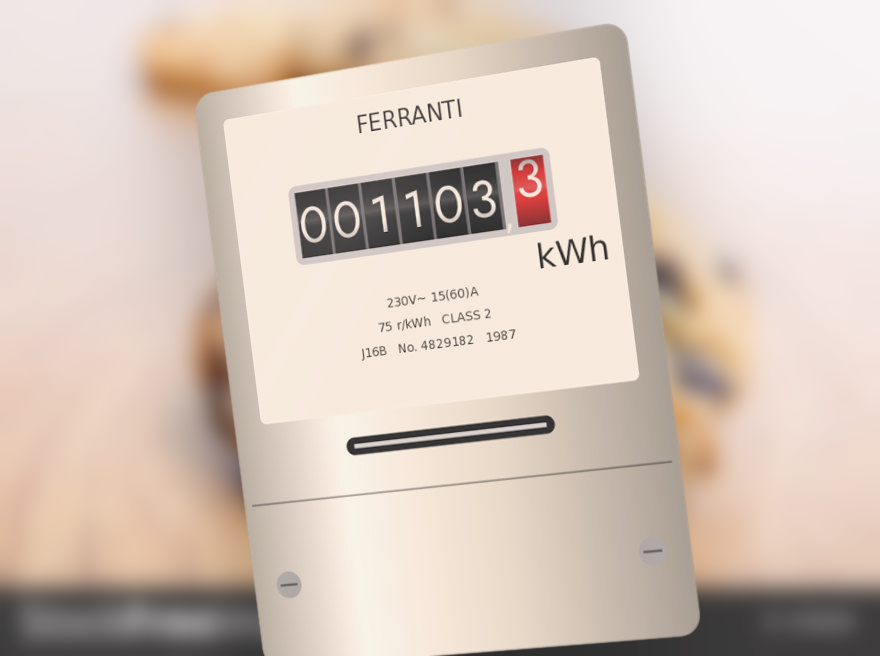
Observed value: 1103.3; kWh
